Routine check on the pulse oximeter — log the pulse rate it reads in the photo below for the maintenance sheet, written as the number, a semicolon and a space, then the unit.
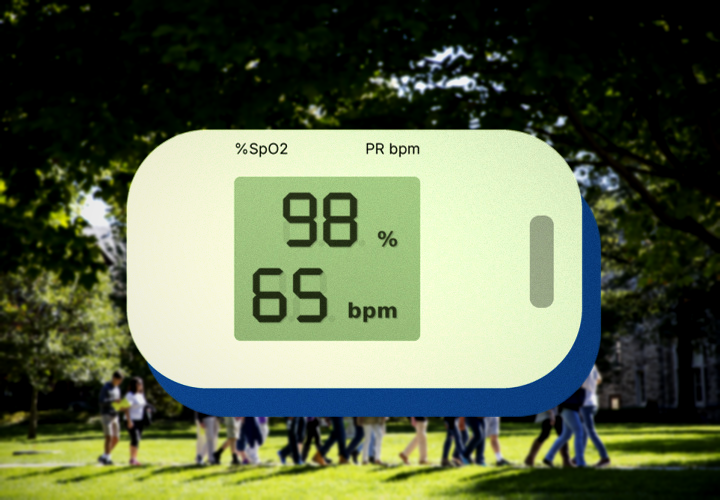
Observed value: 65; bpm
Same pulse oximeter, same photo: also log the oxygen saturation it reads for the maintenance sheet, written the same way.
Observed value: 98; %
